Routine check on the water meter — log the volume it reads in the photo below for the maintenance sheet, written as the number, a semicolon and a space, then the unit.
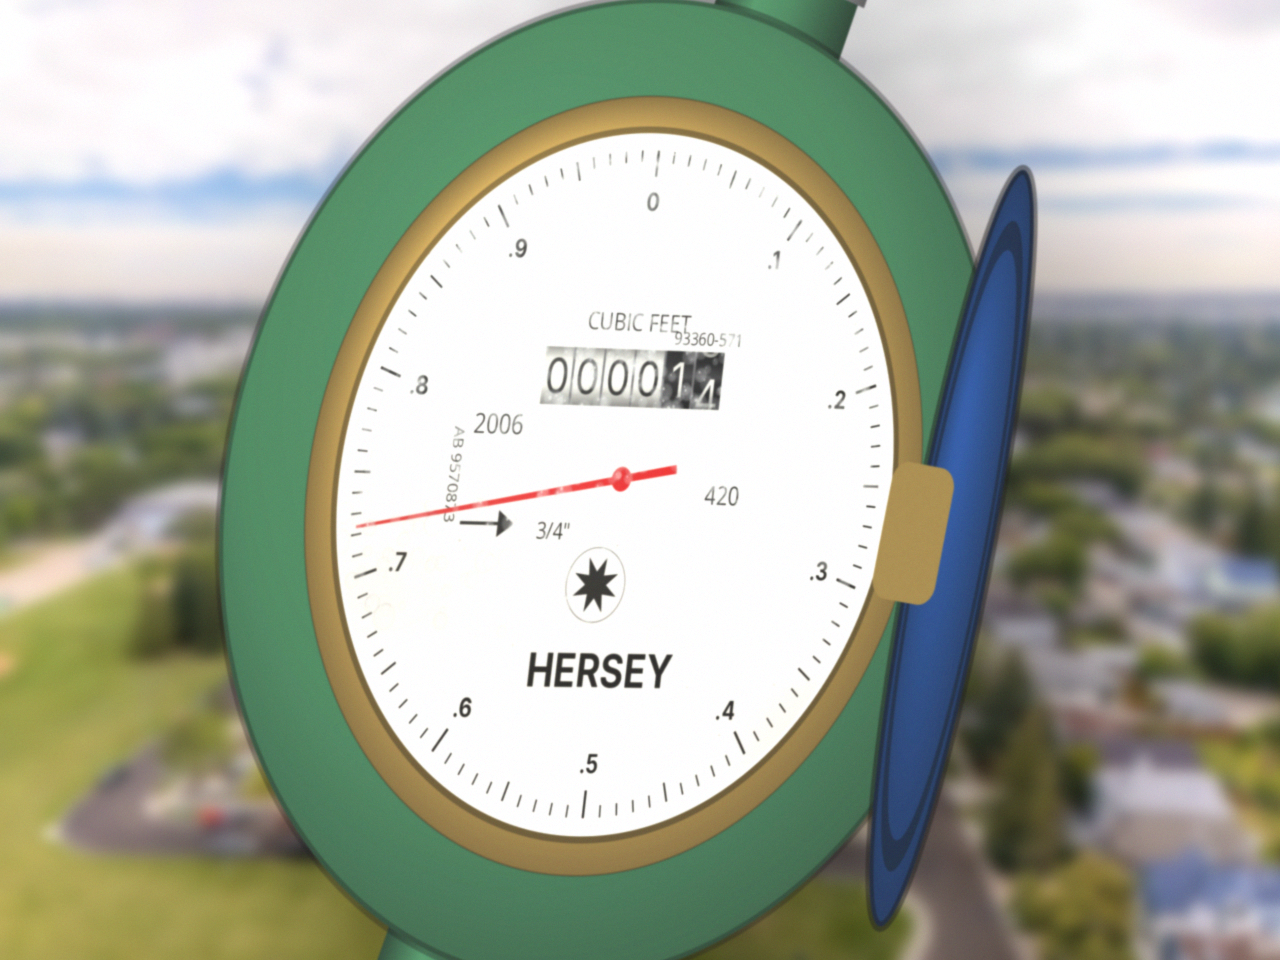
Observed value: 13.72; ft³
